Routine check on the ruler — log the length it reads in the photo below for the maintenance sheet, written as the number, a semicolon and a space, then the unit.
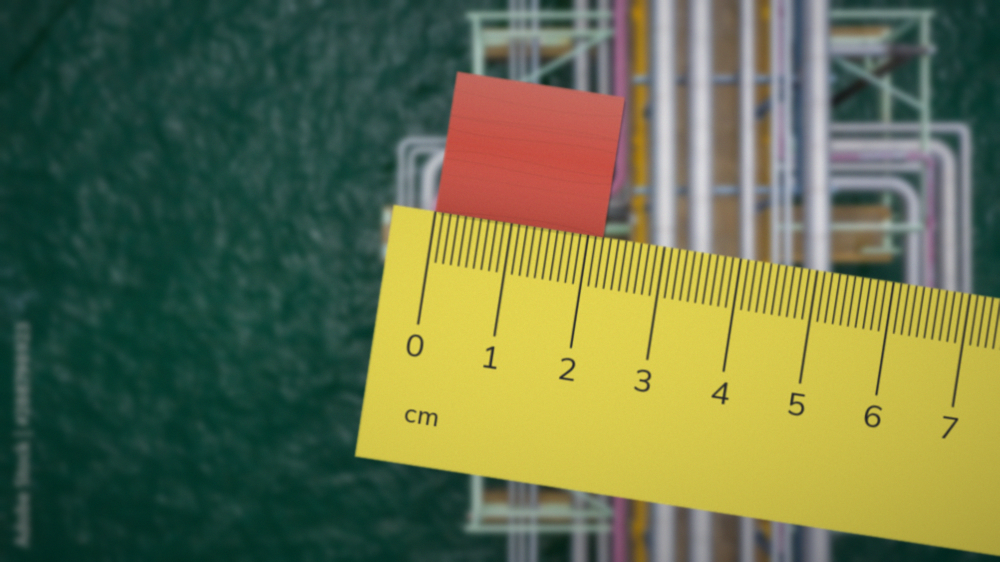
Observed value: 2.2; cm
